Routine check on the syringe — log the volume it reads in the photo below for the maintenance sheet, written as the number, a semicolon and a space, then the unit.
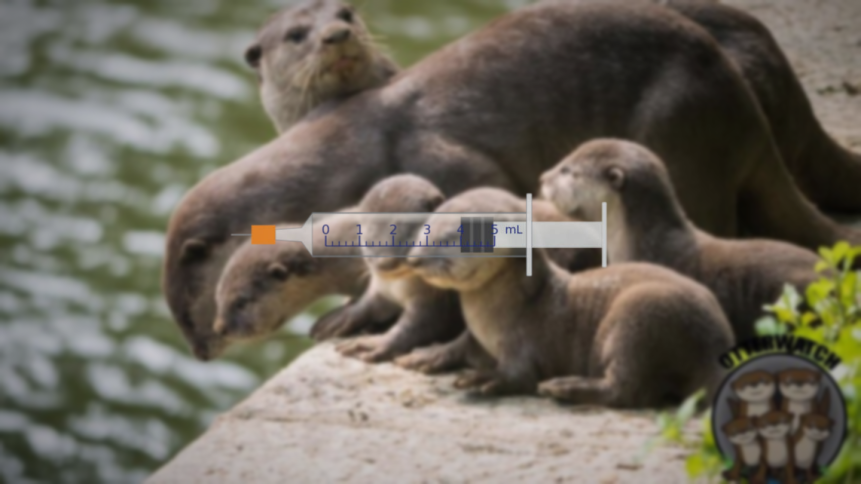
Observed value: 4; mL
